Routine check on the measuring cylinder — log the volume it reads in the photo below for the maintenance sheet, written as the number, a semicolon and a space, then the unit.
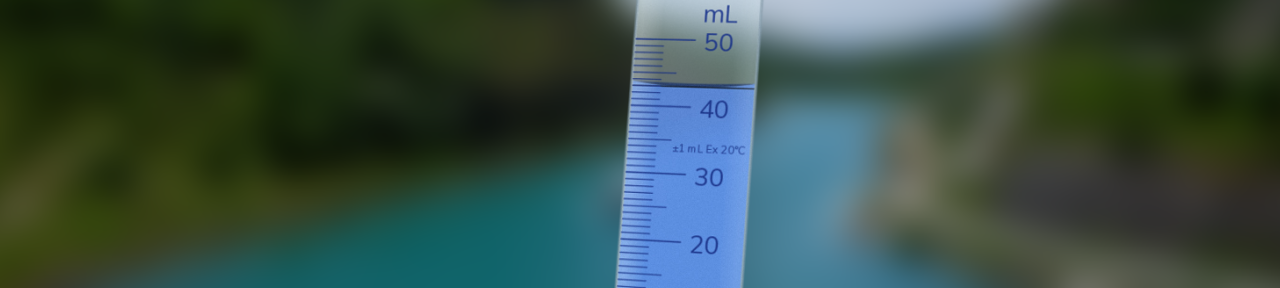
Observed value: 43; mL
